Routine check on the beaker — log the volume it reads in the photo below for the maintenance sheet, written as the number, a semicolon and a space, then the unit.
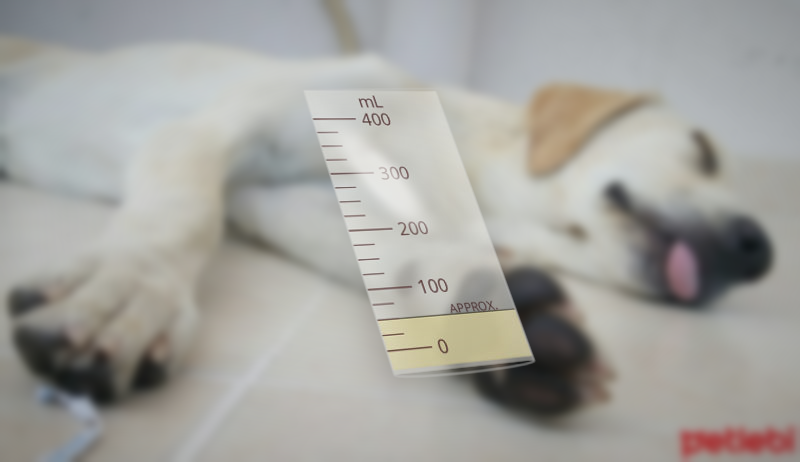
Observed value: 50; mL
